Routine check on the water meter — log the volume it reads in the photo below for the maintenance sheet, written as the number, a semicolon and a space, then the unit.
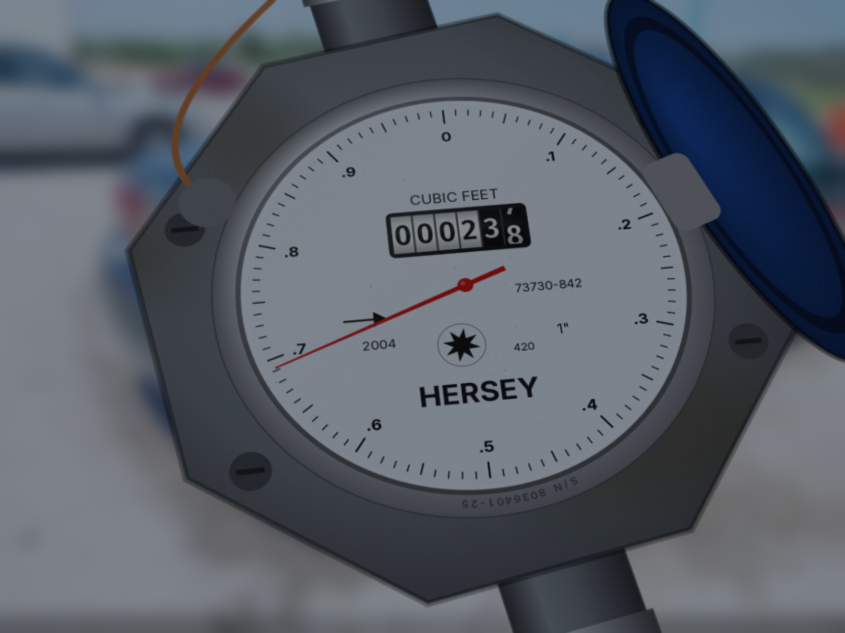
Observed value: 237.69; ft³
